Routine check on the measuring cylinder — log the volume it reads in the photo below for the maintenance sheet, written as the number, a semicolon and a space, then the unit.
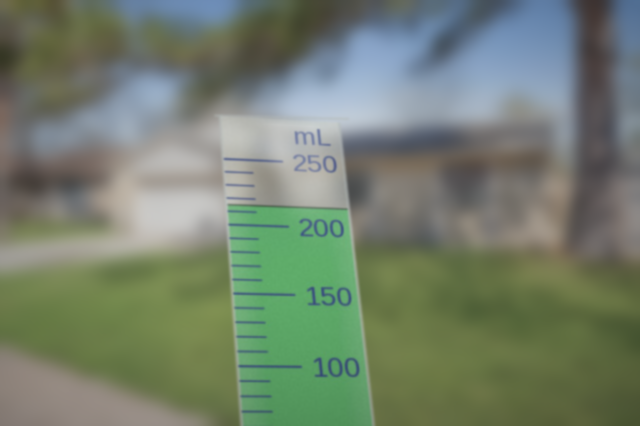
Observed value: 215; mL
